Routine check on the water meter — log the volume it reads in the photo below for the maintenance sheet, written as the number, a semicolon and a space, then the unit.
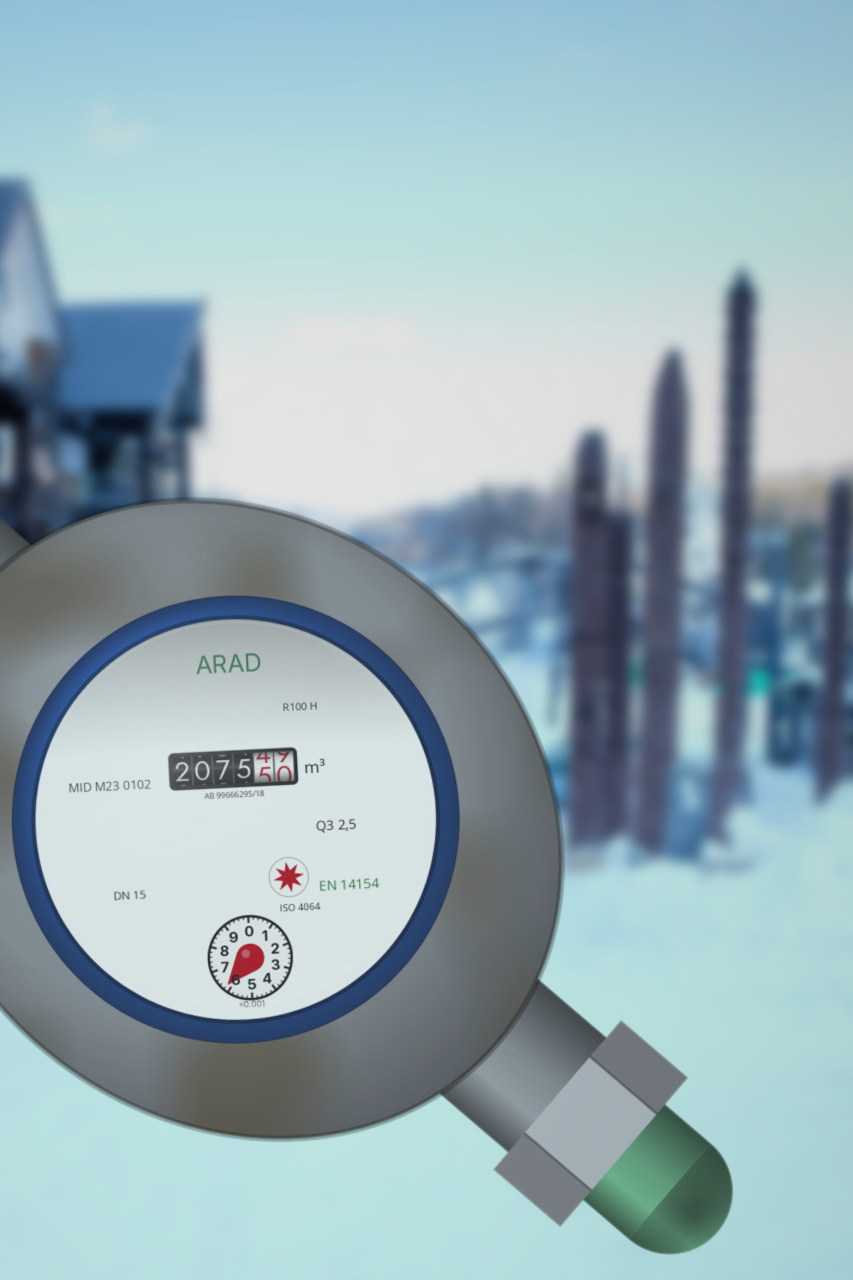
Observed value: 2075.496; m³
